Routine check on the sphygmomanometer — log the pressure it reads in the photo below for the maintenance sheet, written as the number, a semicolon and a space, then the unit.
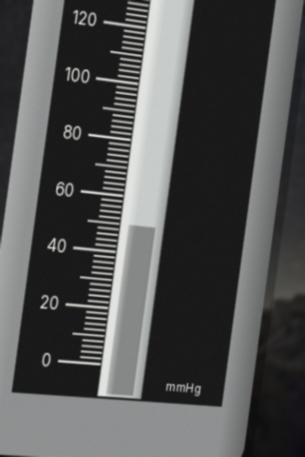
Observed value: 50; mmHg
